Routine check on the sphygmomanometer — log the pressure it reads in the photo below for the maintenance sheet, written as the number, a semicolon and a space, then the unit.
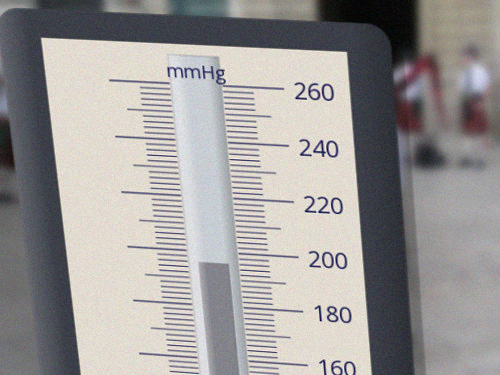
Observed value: 196; mmHg
